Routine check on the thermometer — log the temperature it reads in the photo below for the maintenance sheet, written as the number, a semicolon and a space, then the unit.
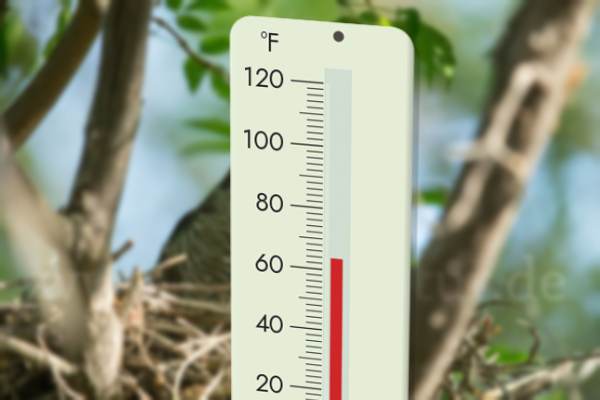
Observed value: 64; °F
